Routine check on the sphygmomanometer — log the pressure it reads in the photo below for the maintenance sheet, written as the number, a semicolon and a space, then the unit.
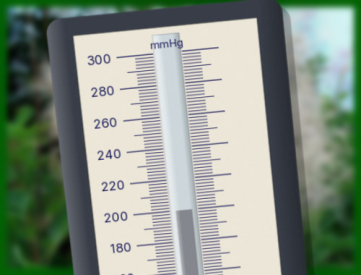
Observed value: 200; mmHg
